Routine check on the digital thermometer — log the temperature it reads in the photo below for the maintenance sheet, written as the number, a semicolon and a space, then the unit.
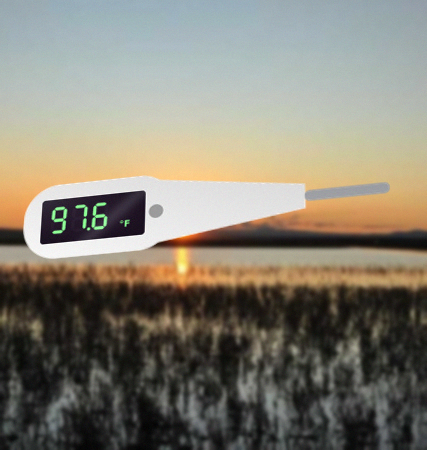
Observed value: 97.6; °F
